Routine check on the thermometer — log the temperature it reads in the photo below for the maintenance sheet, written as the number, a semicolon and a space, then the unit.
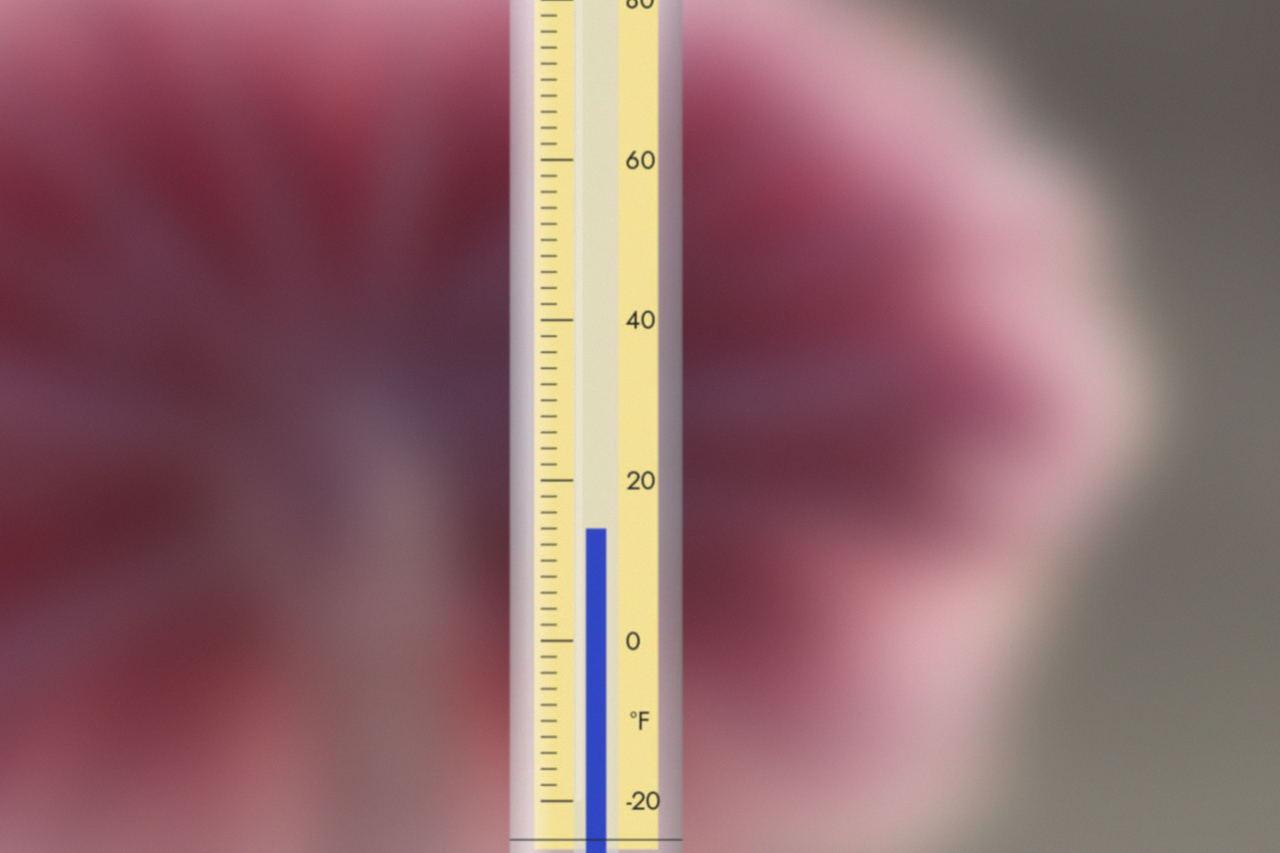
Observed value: 14; °F
